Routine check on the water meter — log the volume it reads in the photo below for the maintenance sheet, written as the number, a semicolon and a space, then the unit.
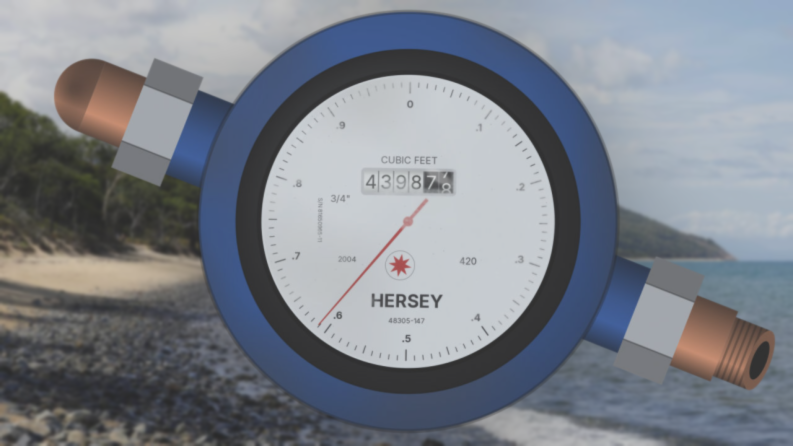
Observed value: 439877.61; ft³
